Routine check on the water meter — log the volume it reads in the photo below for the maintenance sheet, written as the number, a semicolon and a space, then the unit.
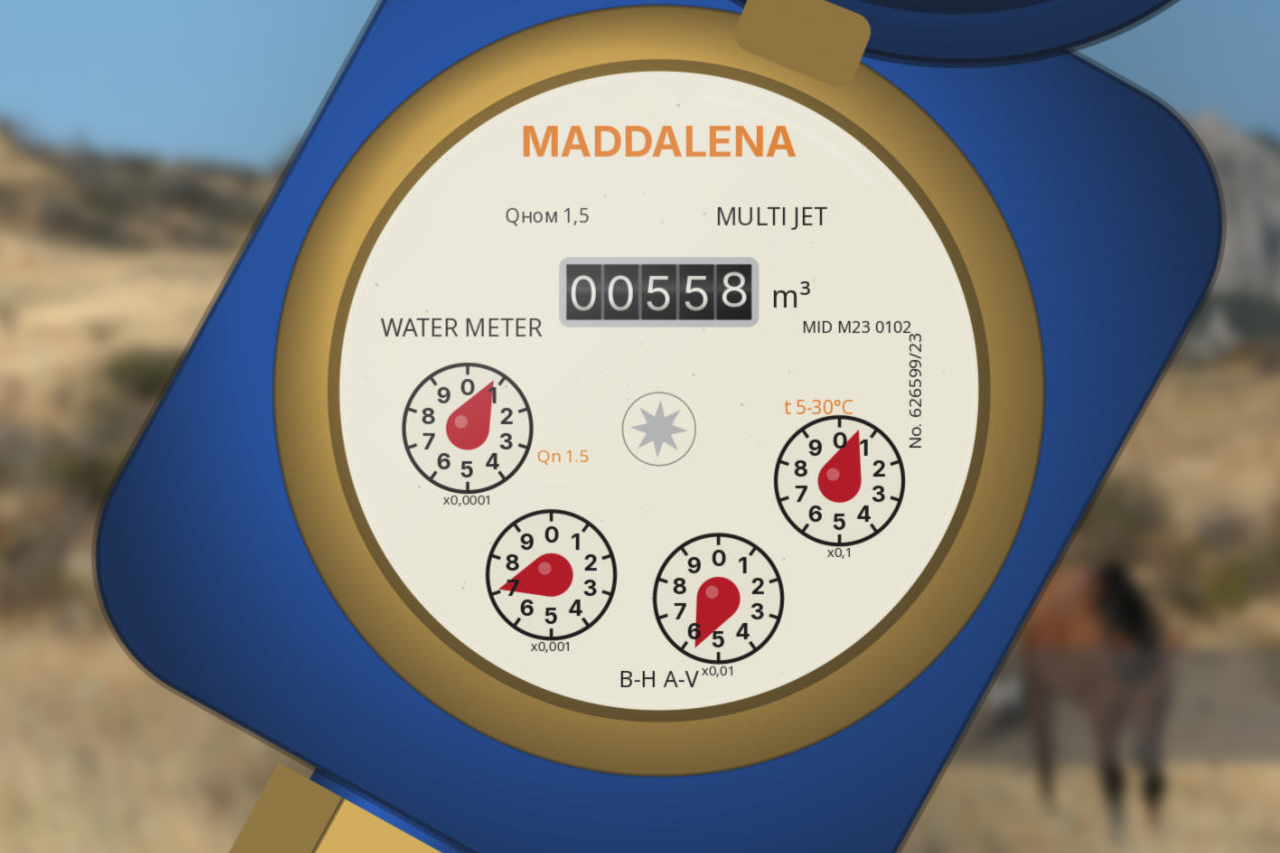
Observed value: 558.0570; m³
